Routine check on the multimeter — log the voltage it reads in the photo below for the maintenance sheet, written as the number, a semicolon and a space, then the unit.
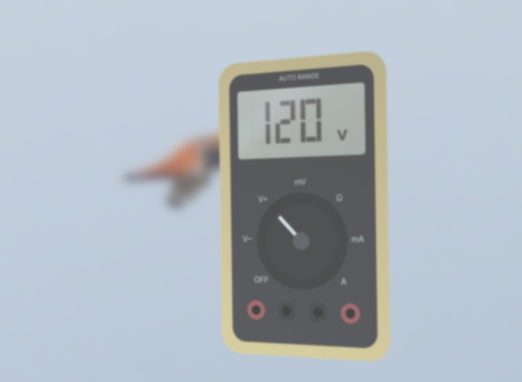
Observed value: 120; V
